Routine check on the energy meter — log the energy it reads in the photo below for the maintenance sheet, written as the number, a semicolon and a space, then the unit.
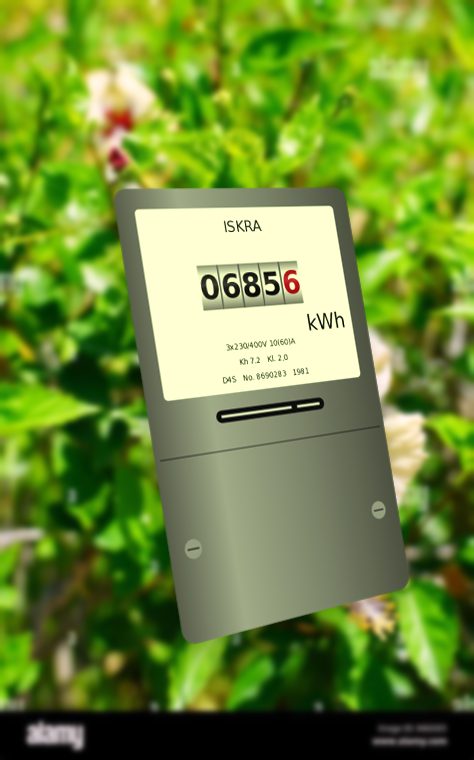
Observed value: 685.6; kWh
